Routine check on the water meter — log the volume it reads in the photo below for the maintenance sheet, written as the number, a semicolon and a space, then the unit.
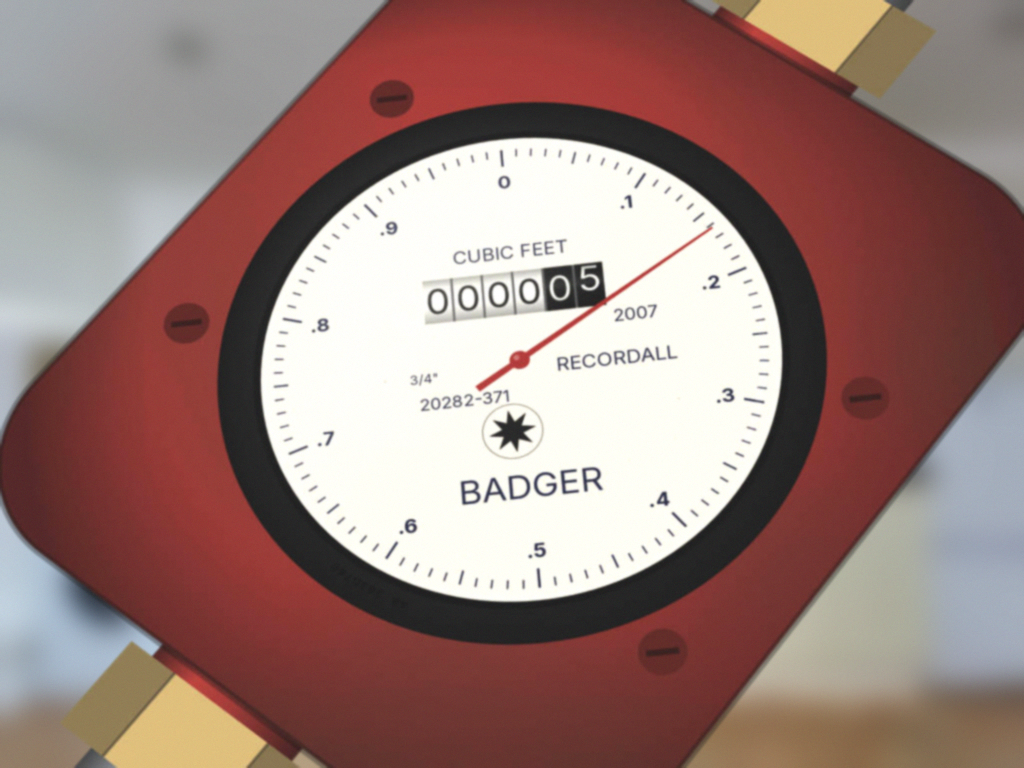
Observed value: 5.16; ft³
